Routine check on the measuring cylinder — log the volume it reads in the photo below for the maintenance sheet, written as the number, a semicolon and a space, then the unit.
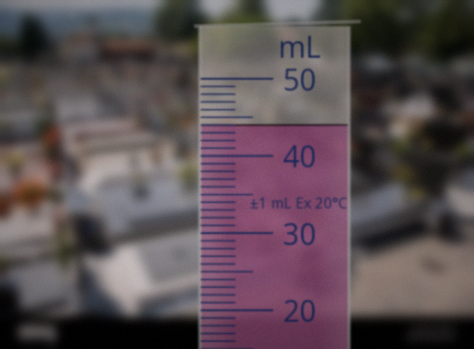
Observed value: 44; mL
